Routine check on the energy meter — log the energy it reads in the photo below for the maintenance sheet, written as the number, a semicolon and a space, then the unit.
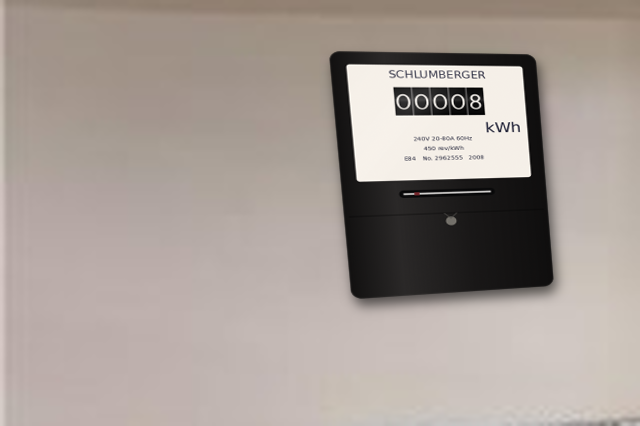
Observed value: 8; kWh
